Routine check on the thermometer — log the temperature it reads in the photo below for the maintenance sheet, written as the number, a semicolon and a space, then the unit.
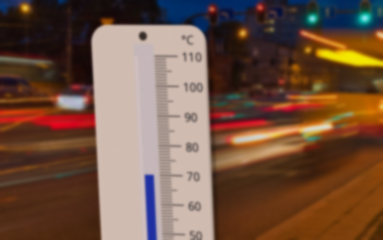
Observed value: 70; °C
